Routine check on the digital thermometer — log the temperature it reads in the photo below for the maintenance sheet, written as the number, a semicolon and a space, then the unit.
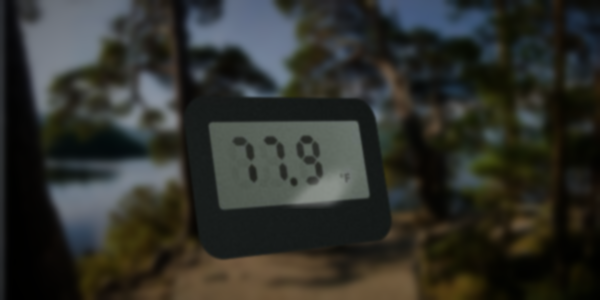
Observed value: 77.9; °F
